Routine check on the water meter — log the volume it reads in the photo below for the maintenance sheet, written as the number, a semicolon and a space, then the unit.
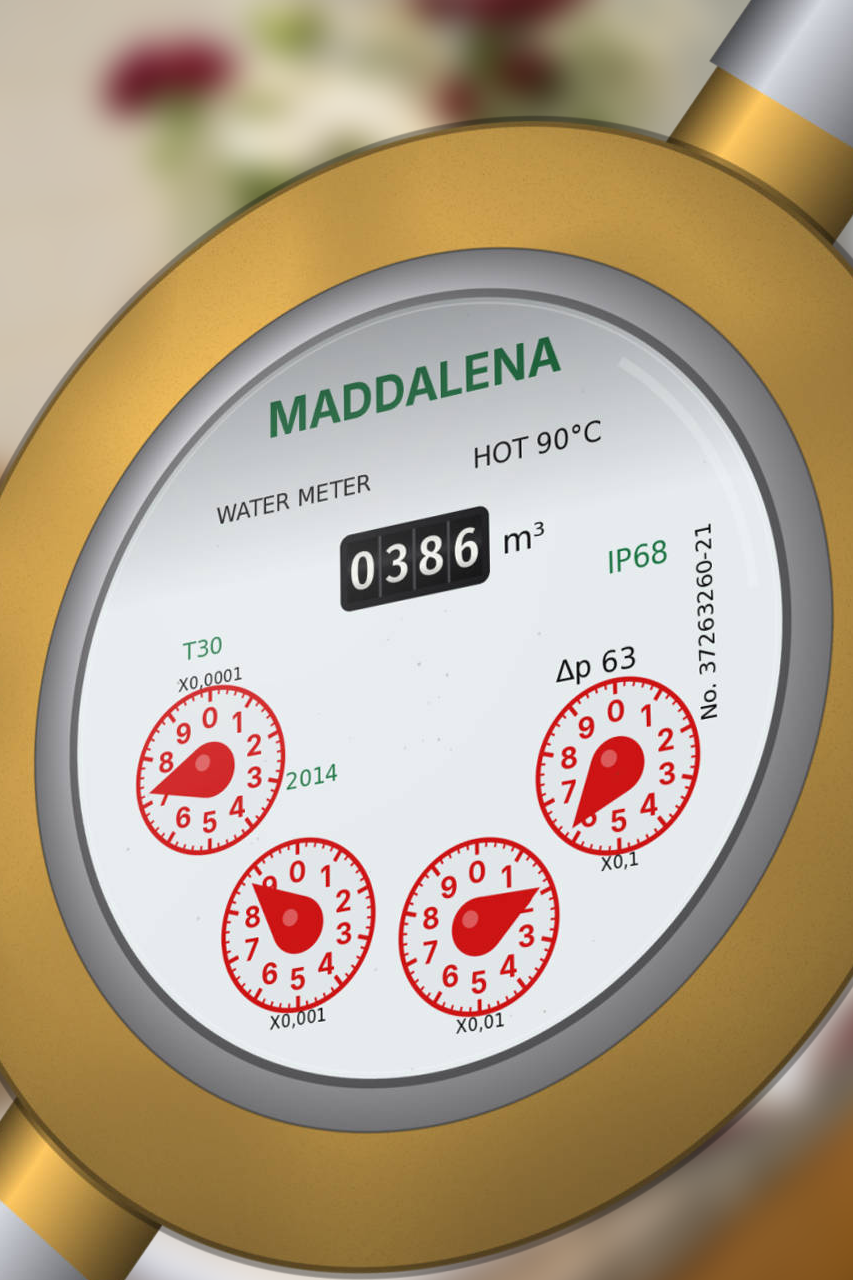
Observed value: 386.6187; m³
